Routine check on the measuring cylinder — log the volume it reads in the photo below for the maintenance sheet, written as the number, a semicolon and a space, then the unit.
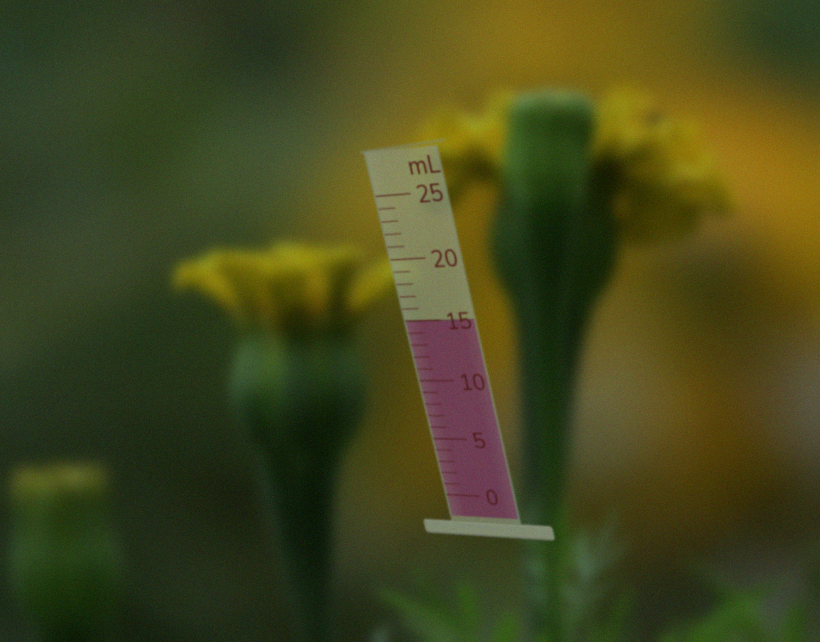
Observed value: 15; mL
